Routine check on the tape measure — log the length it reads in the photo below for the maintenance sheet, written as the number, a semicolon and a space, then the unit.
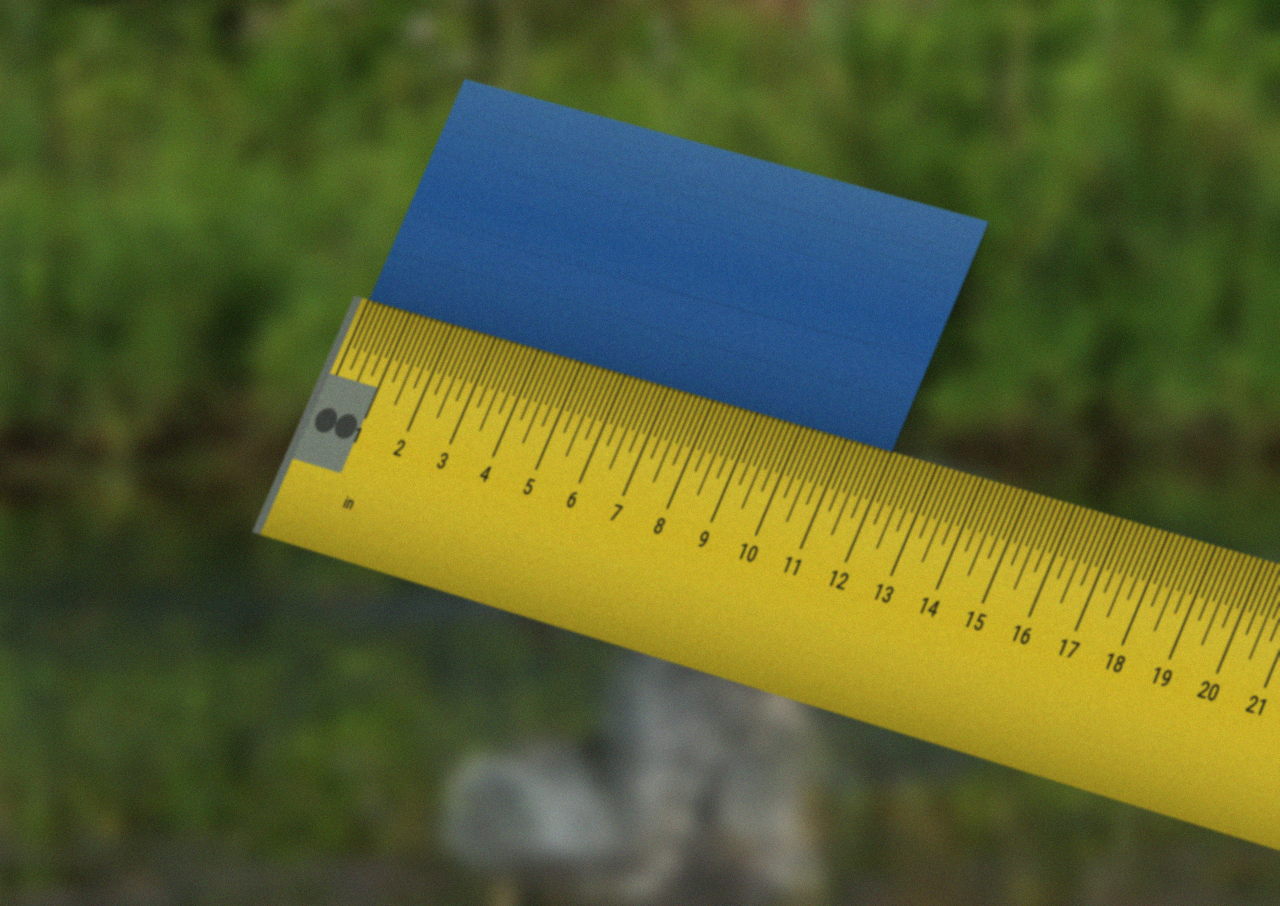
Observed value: 12; in
